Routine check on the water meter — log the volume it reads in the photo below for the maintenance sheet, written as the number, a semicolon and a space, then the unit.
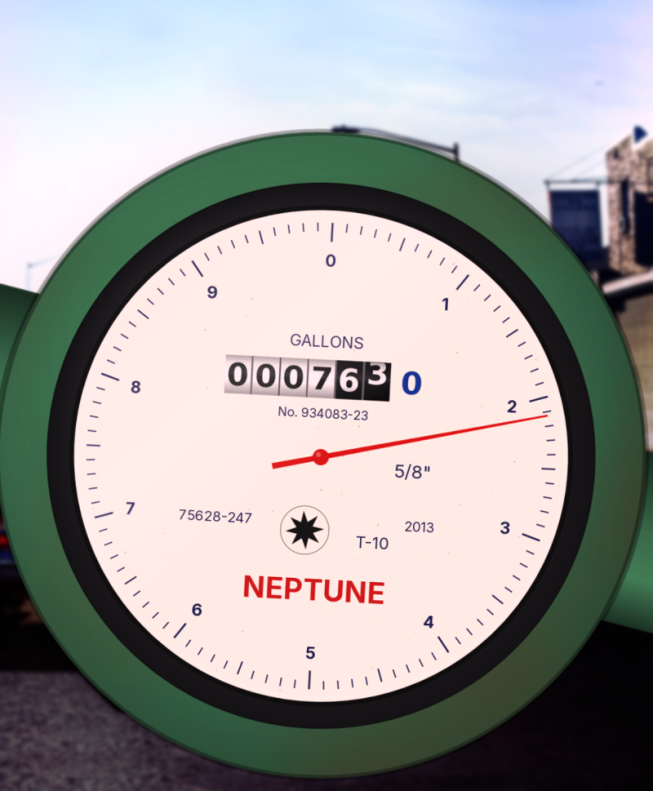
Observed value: 7632.1; gal
